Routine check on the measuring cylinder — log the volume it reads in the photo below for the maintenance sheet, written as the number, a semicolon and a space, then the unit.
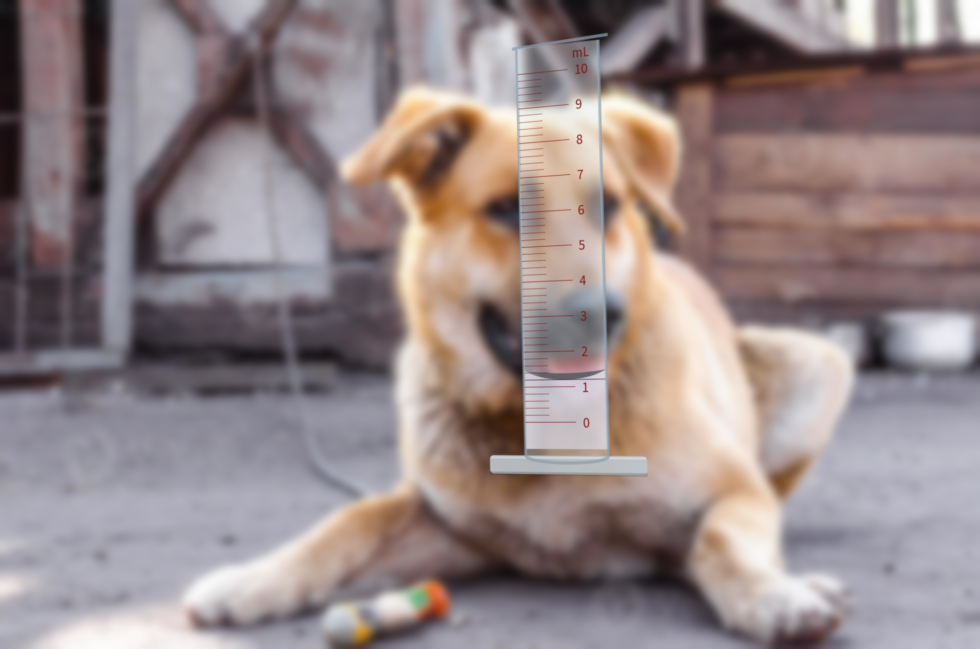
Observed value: 1.2; mL
